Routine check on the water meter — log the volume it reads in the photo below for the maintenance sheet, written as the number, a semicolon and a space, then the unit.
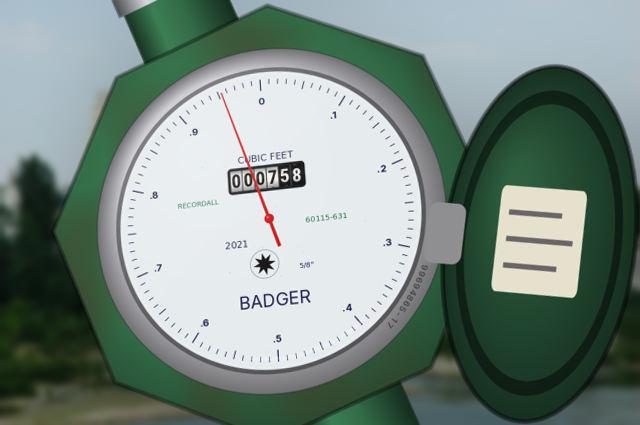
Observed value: 757.95; ft³
